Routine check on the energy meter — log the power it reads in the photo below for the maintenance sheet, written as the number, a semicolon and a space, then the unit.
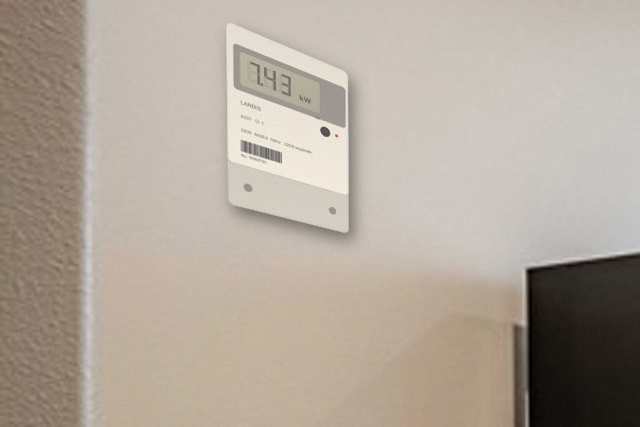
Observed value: 7.43; kW
